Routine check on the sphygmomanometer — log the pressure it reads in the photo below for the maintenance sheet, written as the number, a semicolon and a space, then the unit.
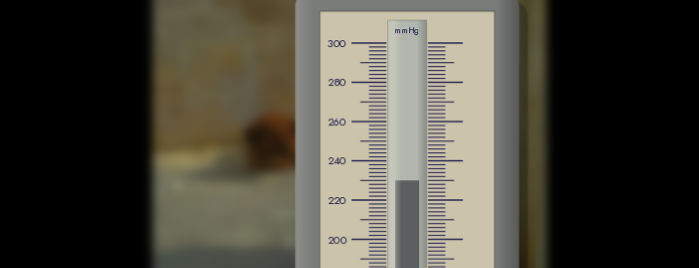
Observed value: 230; mmHg
